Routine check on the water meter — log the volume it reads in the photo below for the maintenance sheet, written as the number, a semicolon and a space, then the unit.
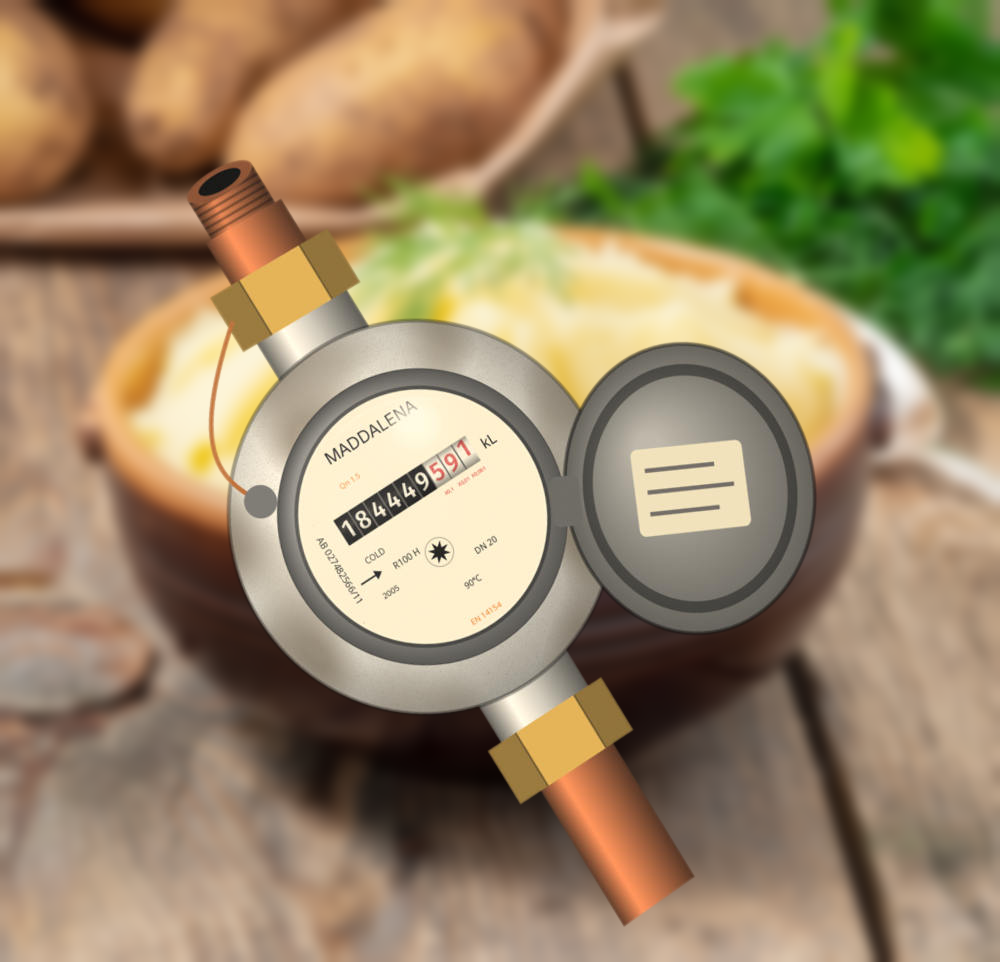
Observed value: 184449.591; kL
